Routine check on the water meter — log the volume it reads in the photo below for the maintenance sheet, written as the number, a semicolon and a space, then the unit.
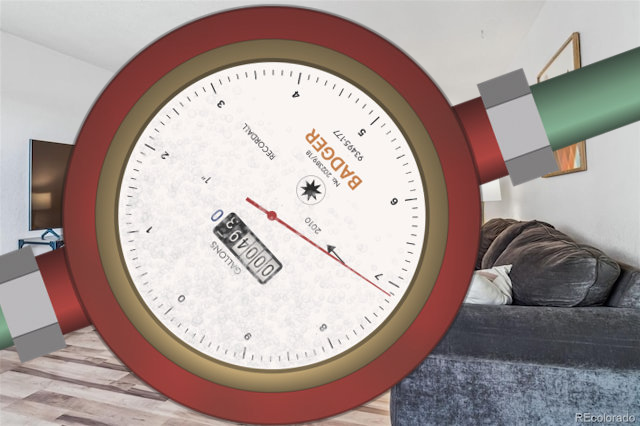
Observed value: 4927.1; gal
